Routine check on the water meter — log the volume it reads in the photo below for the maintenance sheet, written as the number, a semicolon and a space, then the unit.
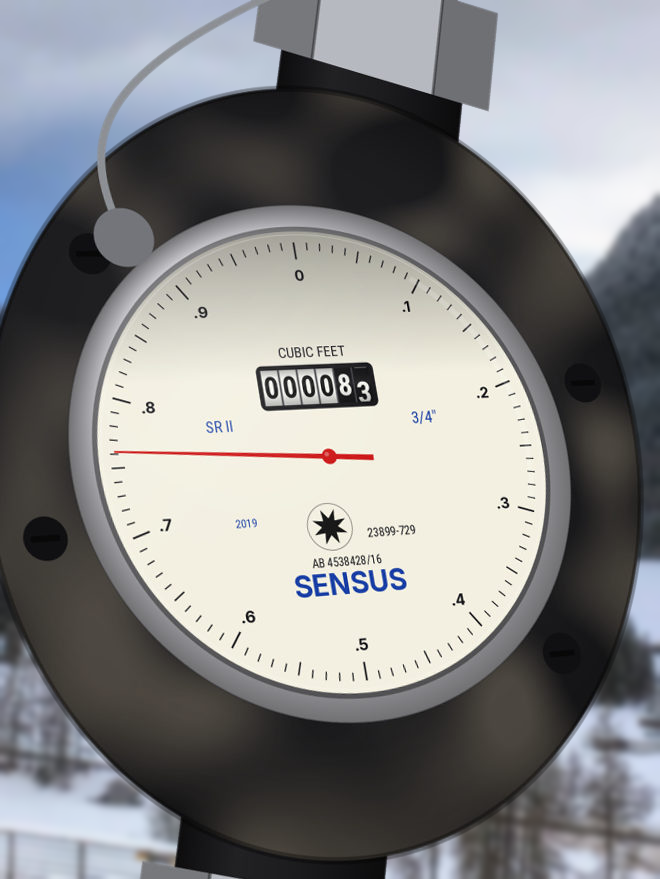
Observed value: 82.76; ft³
